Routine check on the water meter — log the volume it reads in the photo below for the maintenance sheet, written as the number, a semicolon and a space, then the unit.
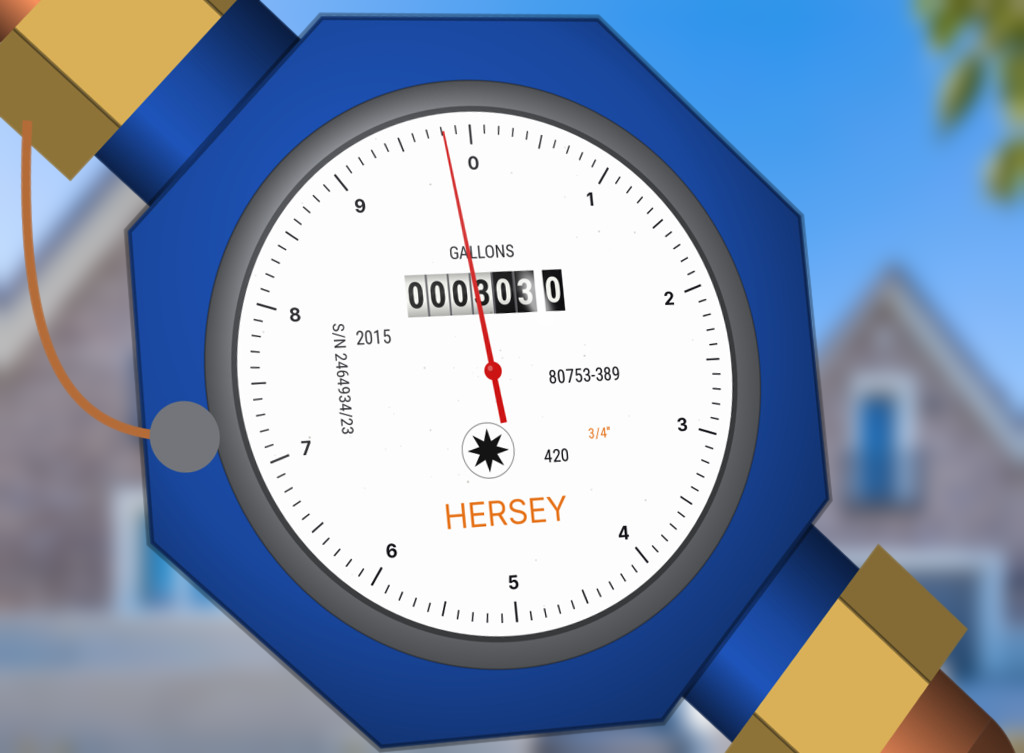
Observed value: 3029.8; gal
